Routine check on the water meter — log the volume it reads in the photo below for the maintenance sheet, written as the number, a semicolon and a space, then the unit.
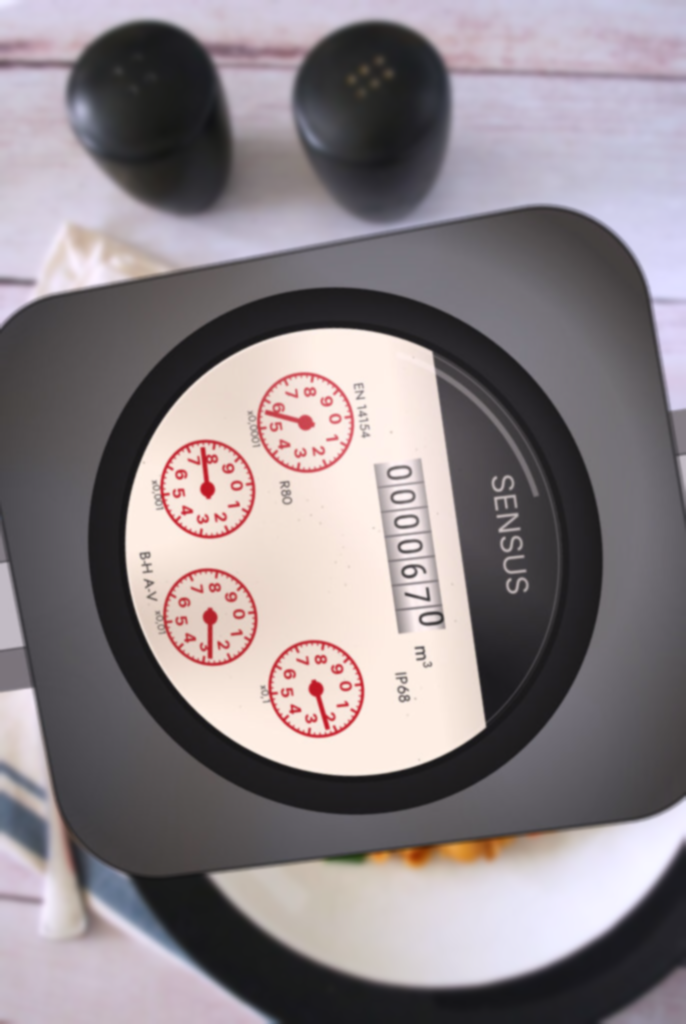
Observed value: 670.2275; m³
